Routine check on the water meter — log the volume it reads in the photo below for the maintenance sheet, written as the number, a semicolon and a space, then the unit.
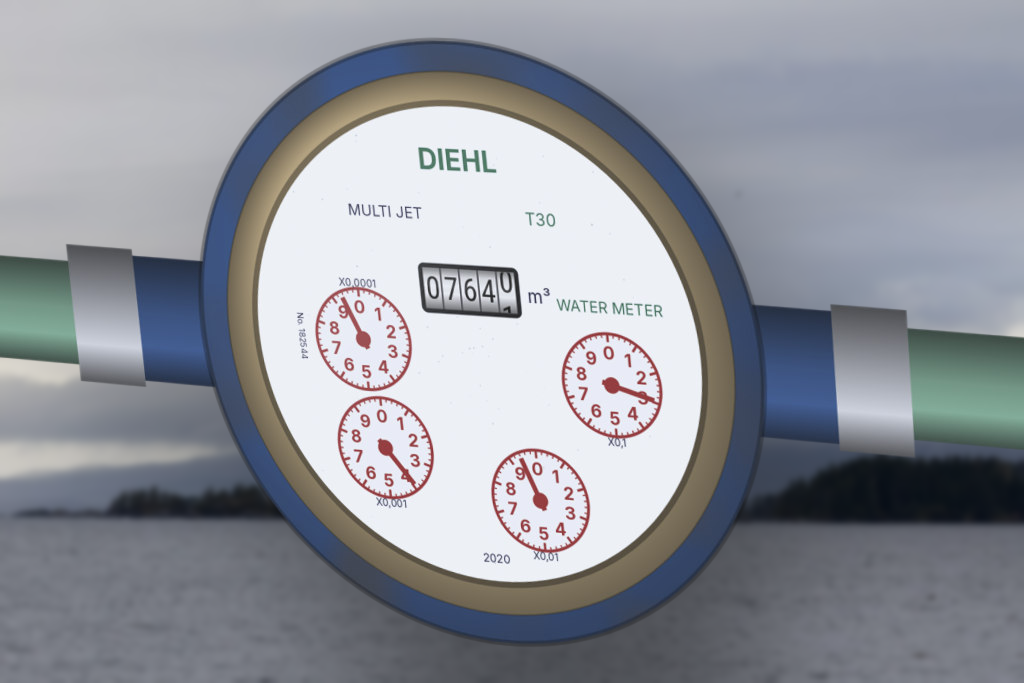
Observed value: 7640.2939; m³
